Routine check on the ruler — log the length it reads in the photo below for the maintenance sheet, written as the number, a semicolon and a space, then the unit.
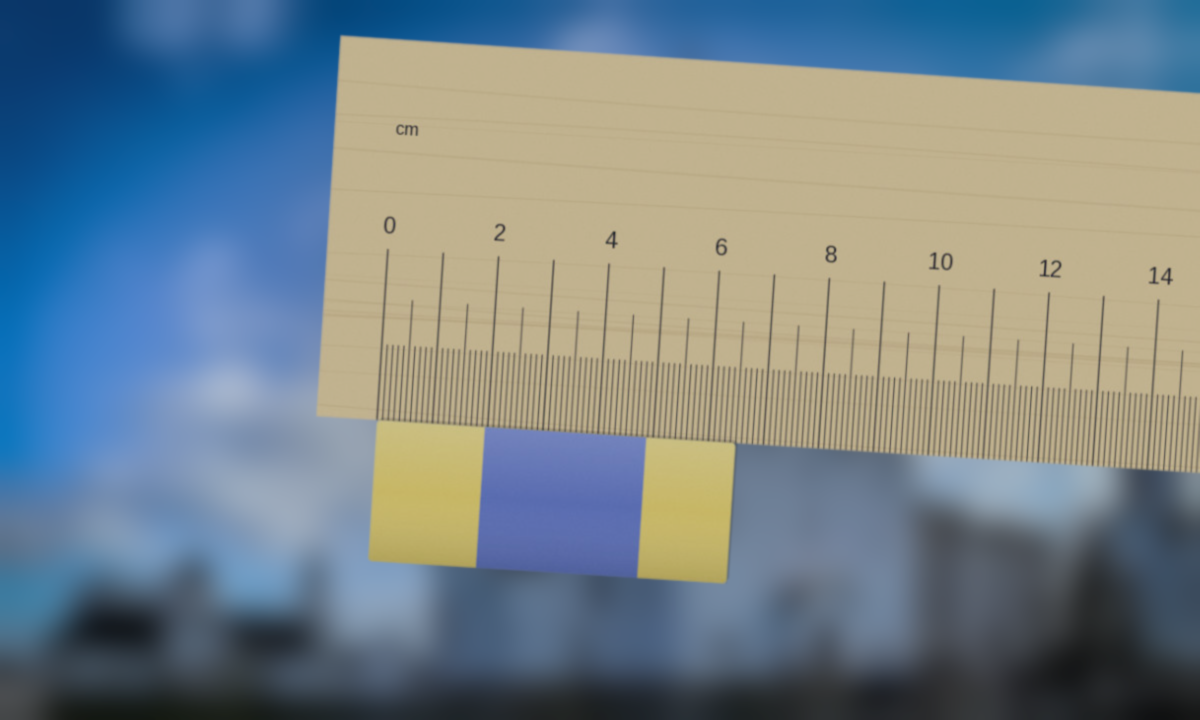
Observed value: 6.5; cm
